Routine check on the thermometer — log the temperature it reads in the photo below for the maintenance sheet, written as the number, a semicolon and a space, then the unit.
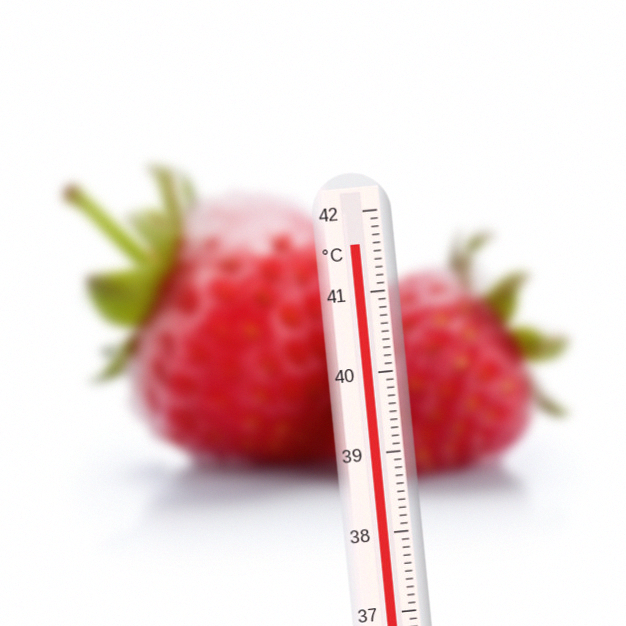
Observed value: 41.6; °C
